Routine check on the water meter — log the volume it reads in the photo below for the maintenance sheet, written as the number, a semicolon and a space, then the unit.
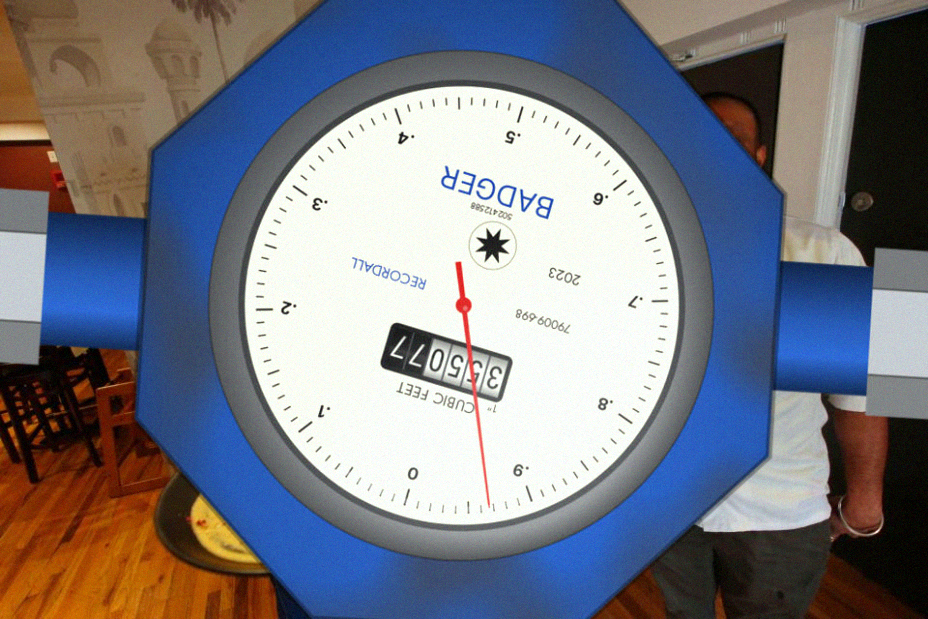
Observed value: 355076.93; ft³
